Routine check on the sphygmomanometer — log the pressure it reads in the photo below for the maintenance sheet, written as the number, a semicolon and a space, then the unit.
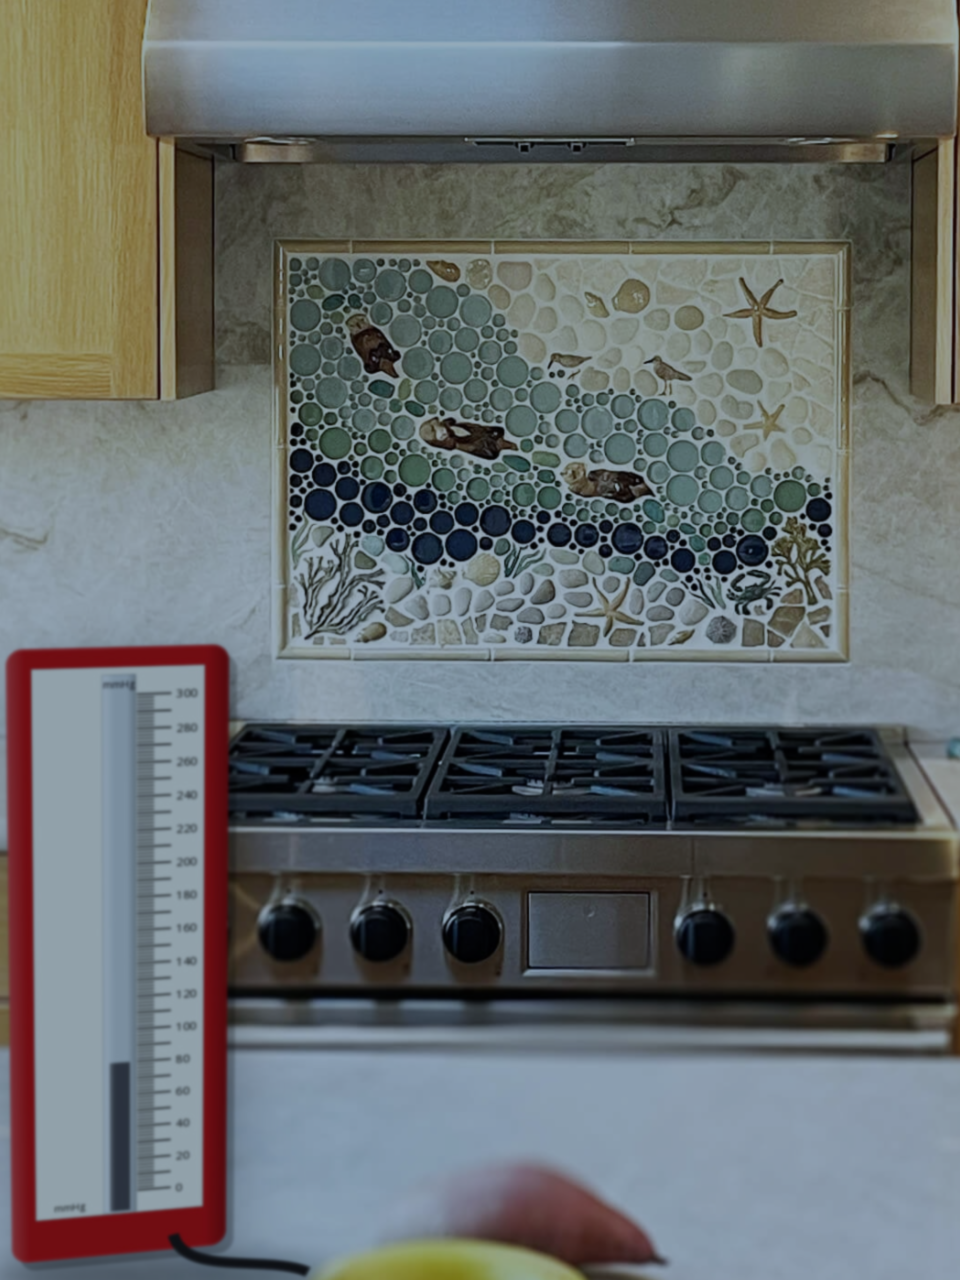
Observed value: 80; mmHg
